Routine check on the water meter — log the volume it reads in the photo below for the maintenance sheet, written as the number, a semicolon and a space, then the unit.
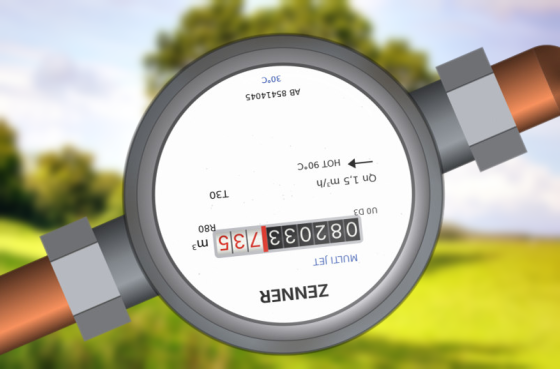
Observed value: 82033.735; m³
